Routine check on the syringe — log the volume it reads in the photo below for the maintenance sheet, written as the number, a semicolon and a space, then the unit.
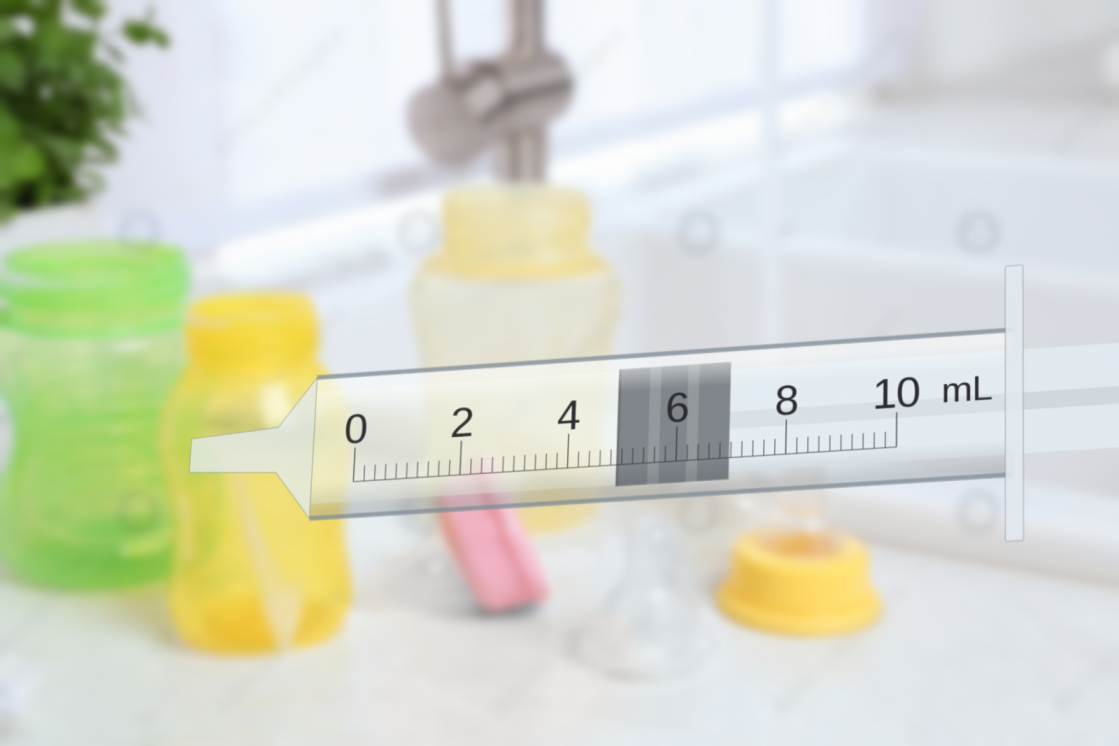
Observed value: 4.9; mL
